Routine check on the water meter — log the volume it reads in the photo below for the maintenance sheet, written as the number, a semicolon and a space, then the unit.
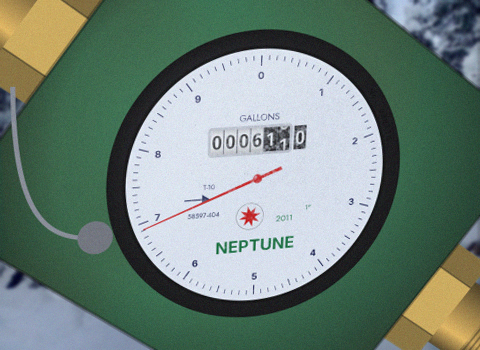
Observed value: 6106.9; gal
